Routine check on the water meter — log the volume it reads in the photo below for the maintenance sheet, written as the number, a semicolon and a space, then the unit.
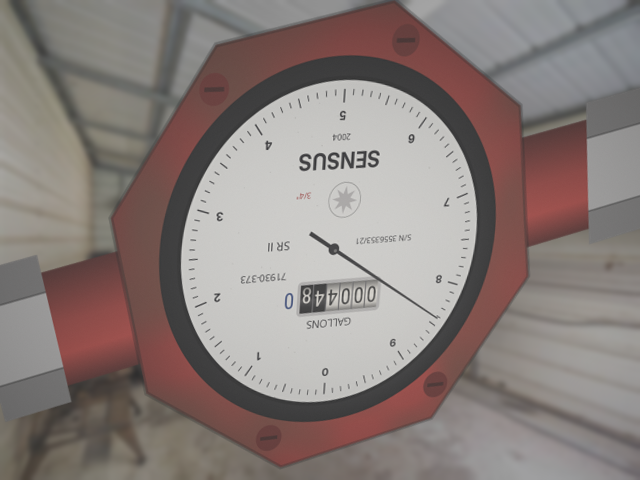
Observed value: 4478.4; gal
